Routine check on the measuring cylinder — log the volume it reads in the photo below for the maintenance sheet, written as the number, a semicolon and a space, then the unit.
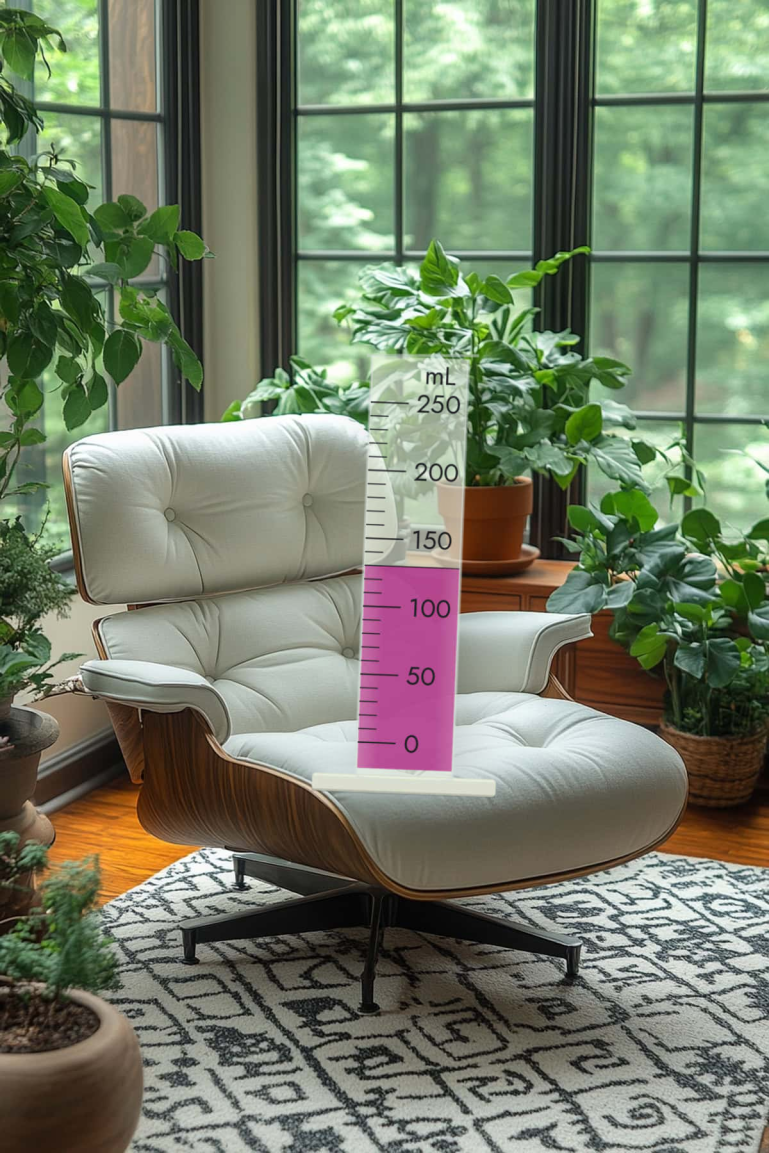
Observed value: 130; mL
